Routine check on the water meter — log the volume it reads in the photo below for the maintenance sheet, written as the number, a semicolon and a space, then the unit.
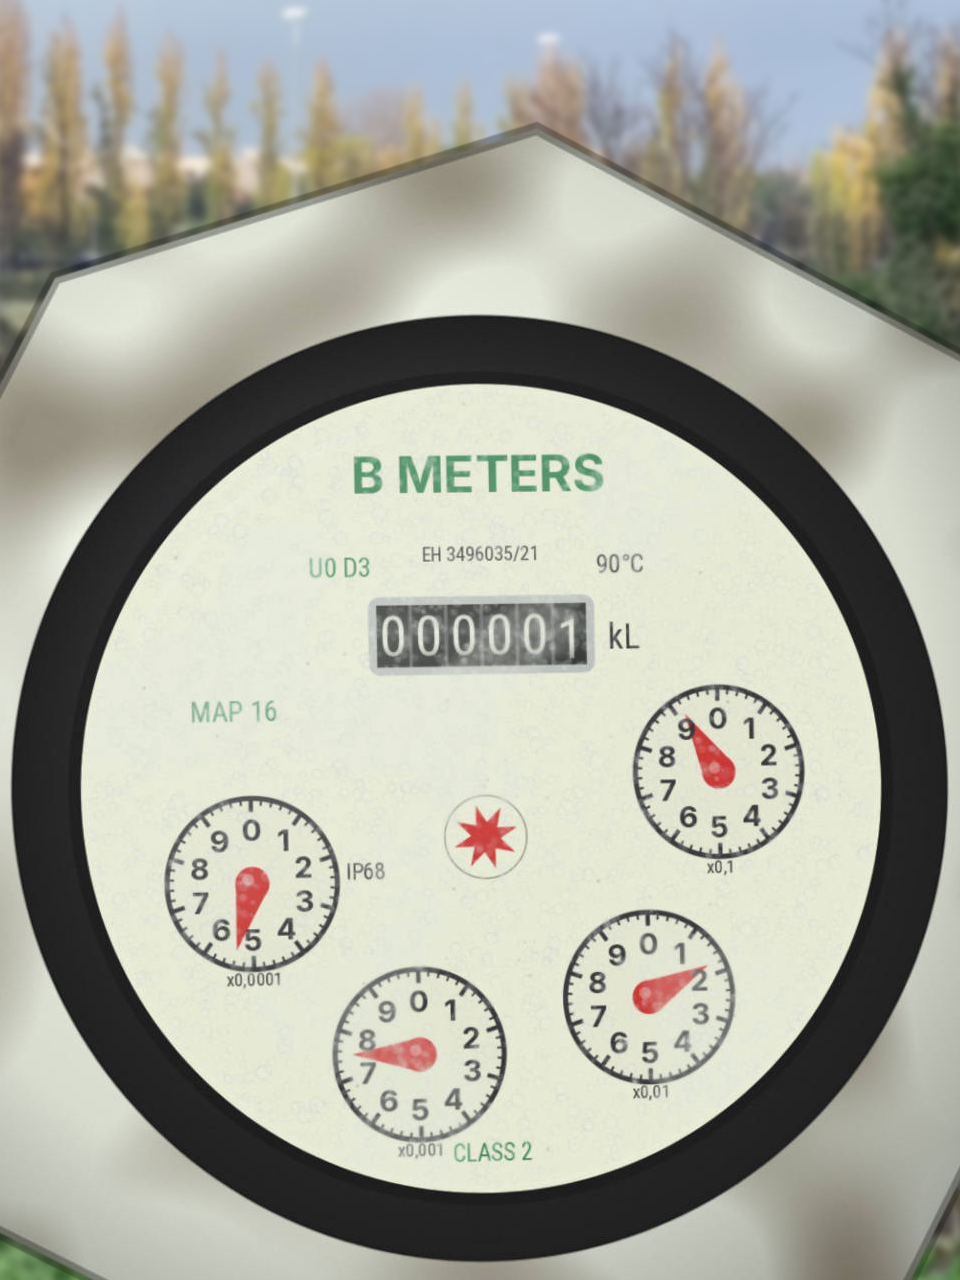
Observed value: 0.9175; kL
